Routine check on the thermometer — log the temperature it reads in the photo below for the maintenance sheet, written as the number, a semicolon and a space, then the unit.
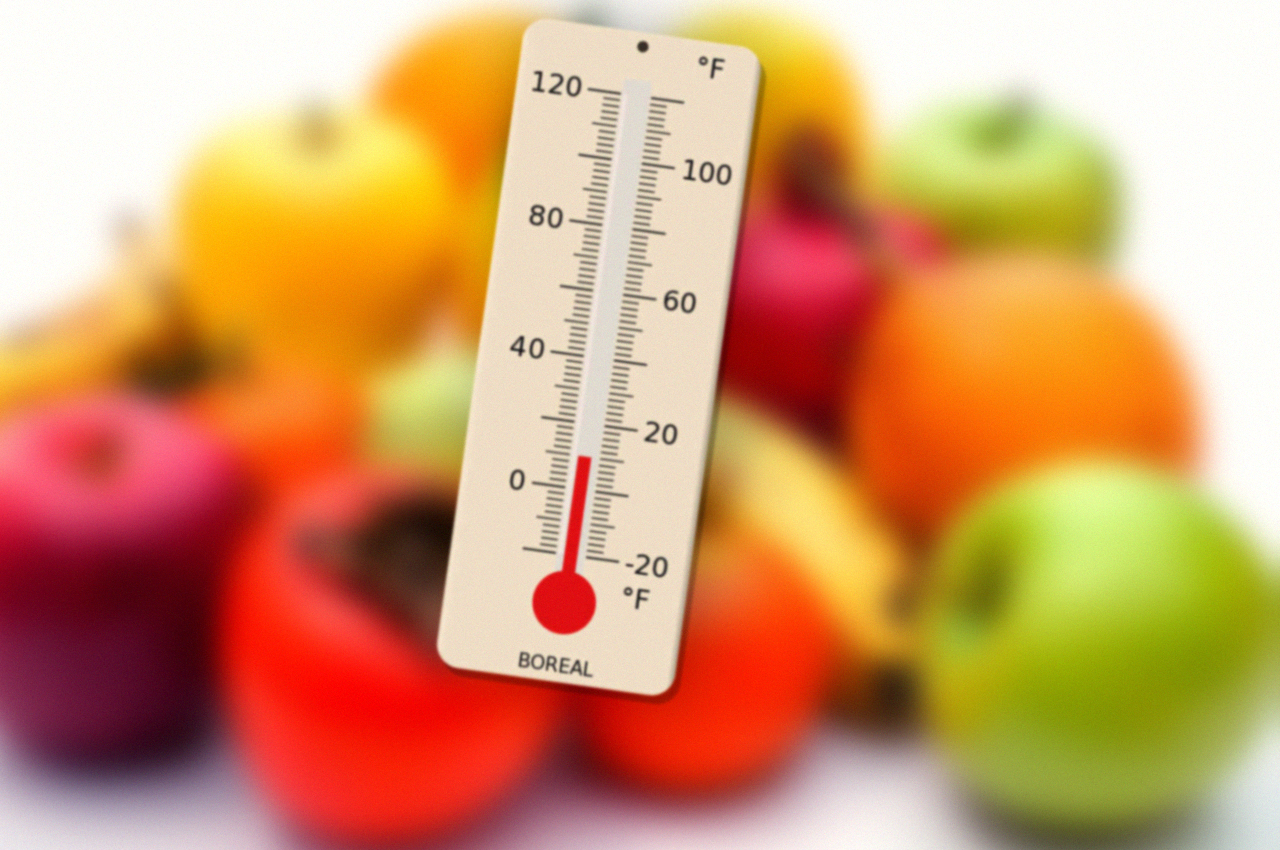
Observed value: 10; °F
